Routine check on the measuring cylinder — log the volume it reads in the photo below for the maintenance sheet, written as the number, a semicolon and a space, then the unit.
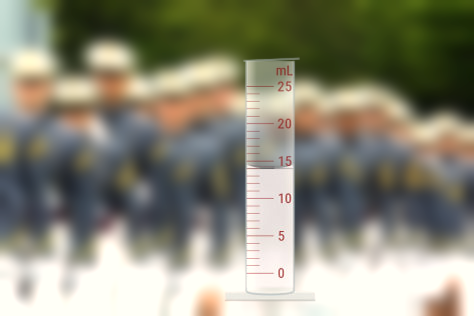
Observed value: 14; mL
